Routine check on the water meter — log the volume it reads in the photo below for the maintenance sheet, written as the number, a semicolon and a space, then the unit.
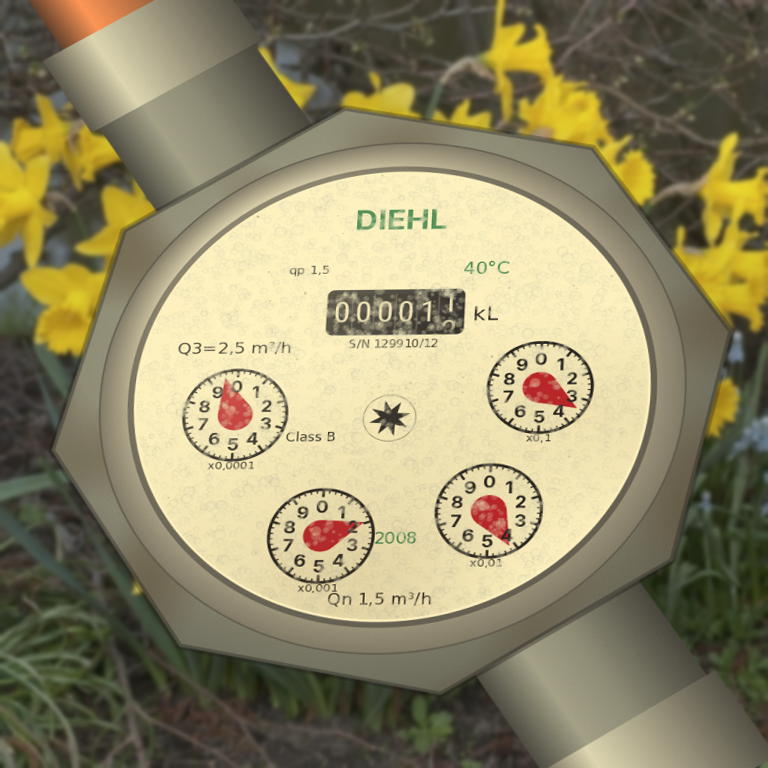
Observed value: 11.3419; kL
